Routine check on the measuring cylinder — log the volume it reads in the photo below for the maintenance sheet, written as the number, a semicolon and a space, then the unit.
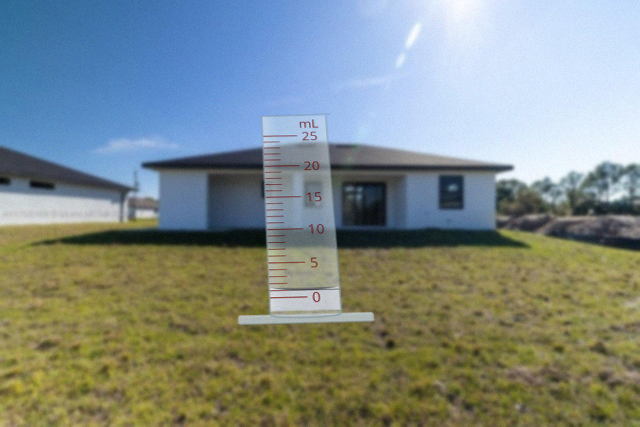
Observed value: 1; mL
